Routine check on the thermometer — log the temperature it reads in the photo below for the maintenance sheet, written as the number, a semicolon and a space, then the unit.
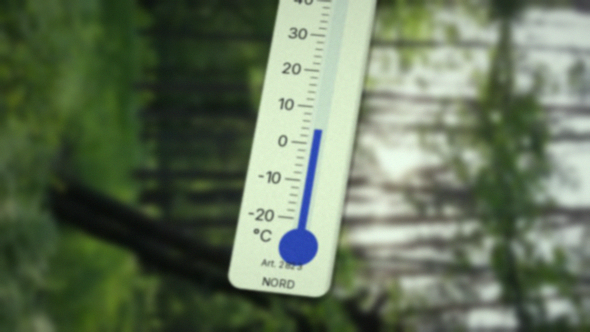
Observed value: 4; °C
